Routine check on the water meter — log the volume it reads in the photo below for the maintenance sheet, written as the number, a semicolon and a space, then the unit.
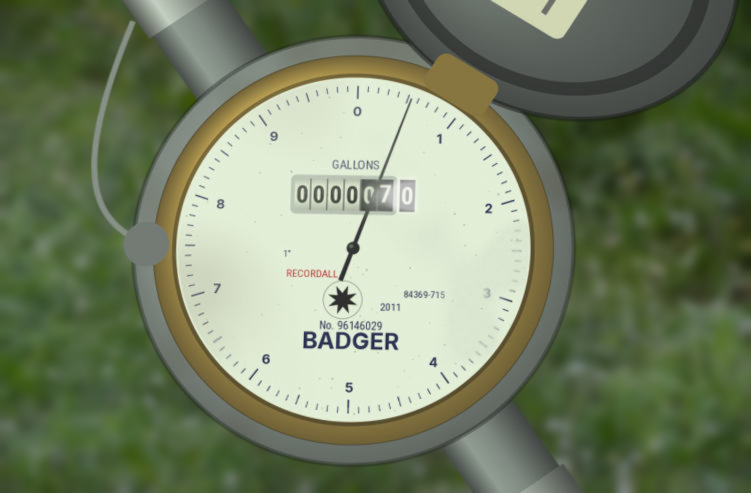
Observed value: 70.5; gal
